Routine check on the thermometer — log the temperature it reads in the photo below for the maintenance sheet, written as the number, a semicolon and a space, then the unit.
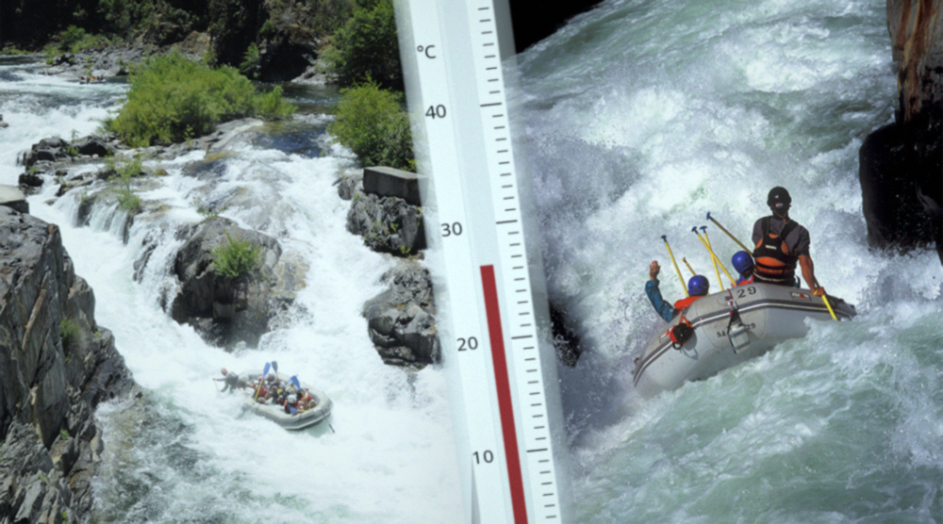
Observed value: 26.5; °C
